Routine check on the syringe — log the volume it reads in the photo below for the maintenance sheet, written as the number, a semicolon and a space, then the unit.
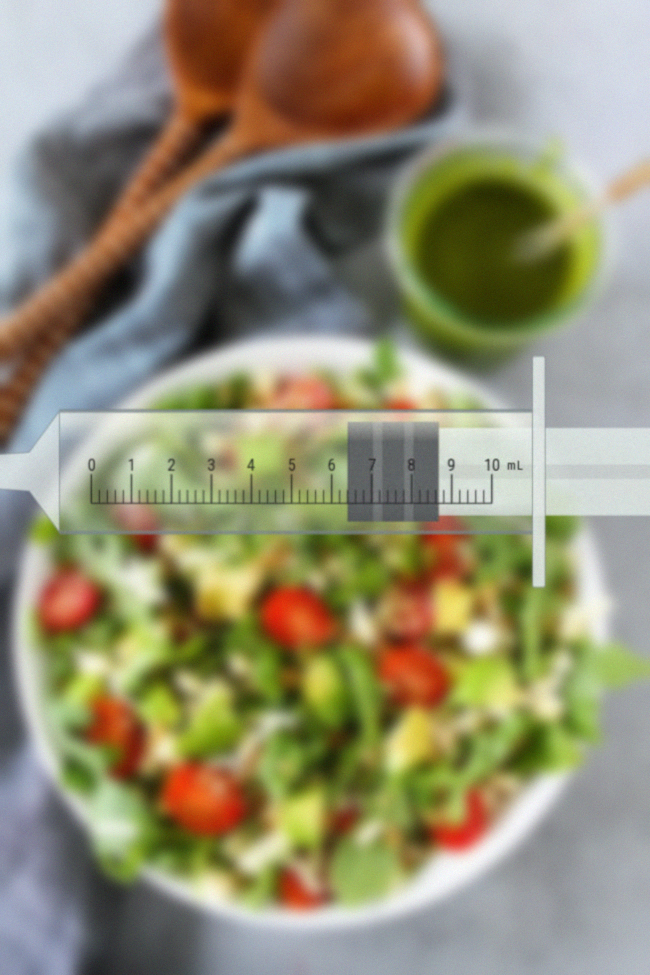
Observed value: 6.4; mL
